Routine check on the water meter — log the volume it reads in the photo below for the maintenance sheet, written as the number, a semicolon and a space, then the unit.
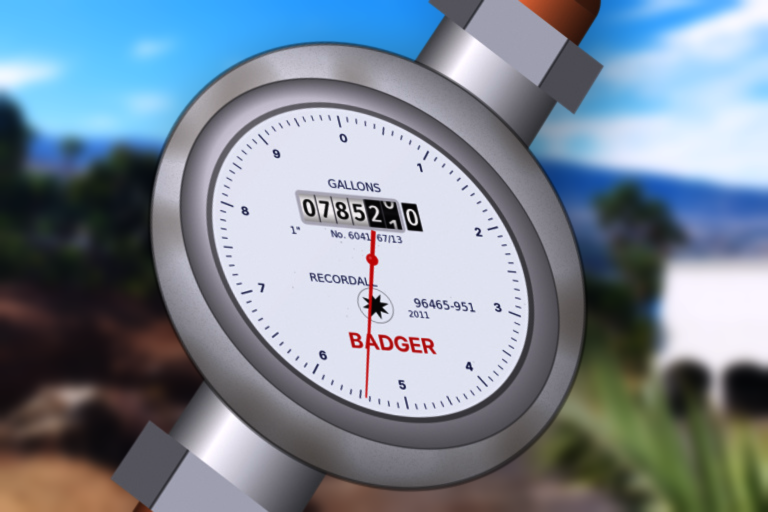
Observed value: 785205.4; gal
